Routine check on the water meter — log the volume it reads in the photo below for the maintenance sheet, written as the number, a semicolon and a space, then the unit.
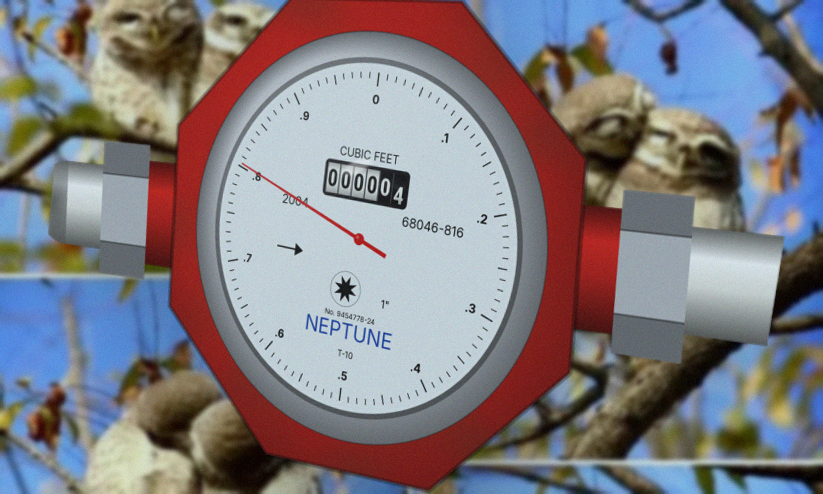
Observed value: 3.80; ft³
